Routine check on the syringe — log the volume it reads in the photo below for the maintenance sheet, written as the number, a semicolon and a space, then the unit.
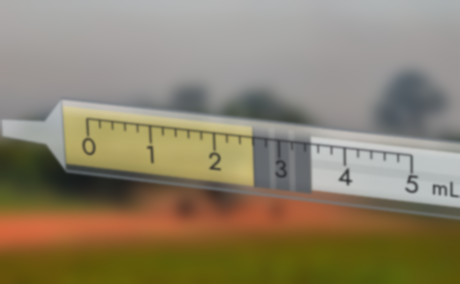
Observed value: 2.6; mL
